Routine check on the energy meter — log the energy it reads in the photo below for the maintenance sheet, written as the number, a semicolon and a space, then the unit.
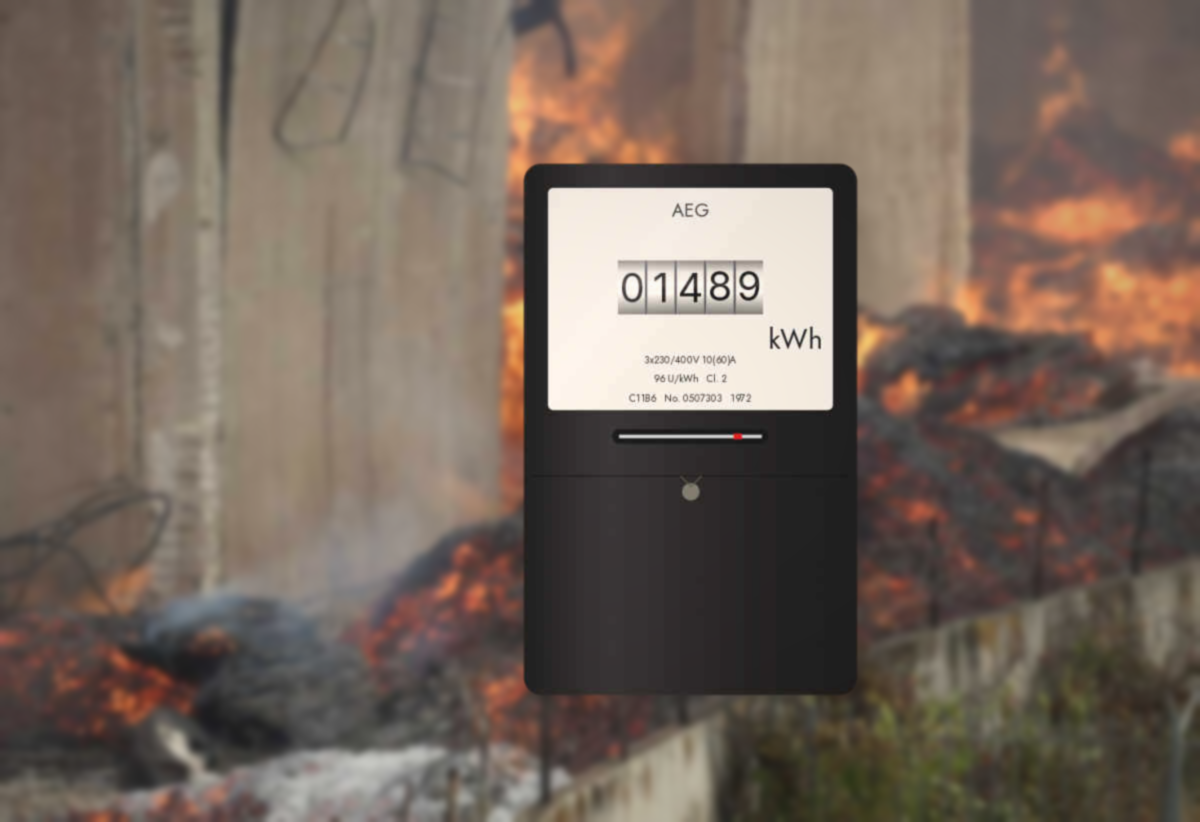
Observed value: 1489; kWh
